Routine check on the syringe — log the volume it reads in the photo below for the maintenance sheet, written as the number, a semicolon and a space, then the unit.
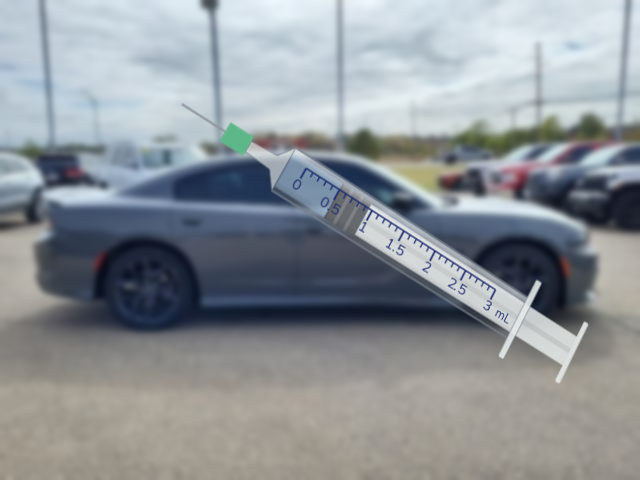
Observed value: 0.5; mL
